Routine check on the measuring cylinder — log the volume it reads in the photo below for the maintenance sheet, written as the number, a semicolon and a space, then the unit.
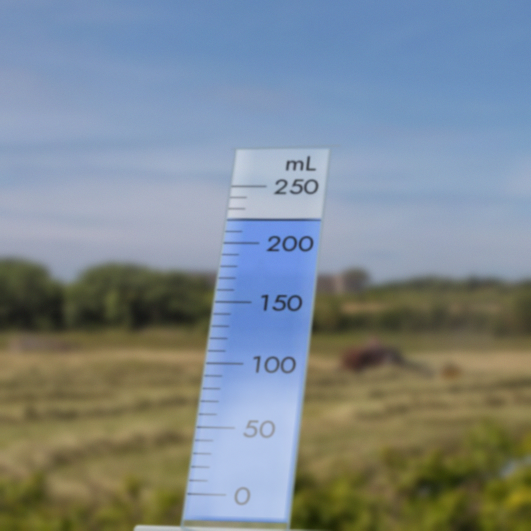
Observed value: 220; mL
